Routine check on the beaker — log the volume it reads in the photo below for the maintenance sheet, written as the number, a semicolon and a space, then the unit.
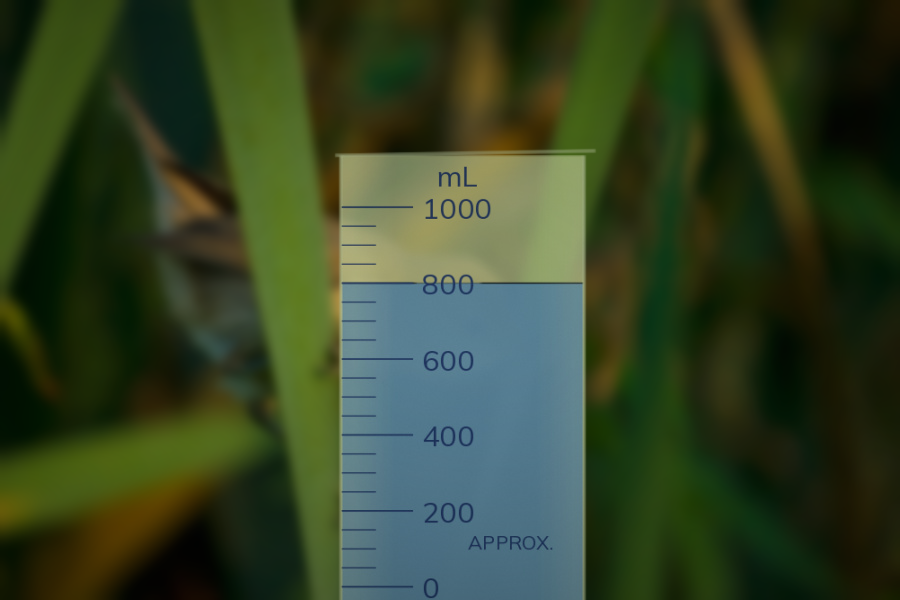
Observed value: 800; mL
